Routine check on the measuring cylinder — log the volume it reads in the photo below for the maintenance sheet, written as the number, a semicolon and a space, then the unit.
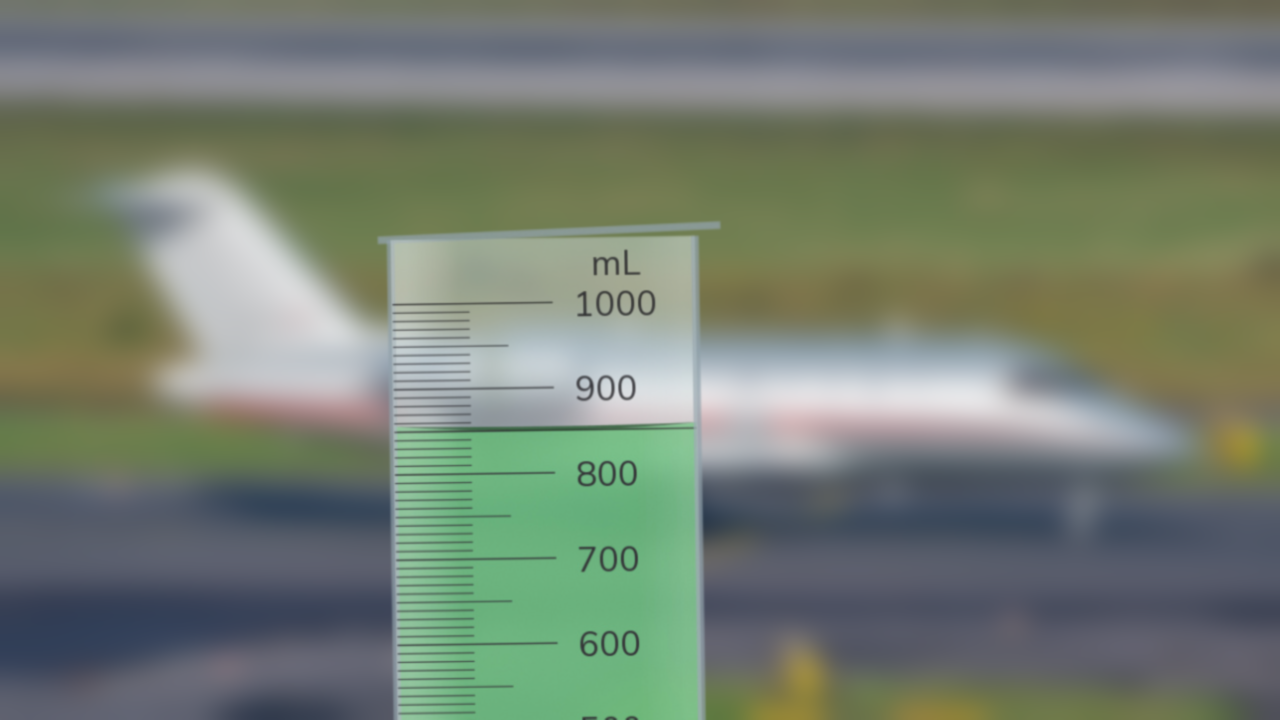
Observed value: 850; mL
